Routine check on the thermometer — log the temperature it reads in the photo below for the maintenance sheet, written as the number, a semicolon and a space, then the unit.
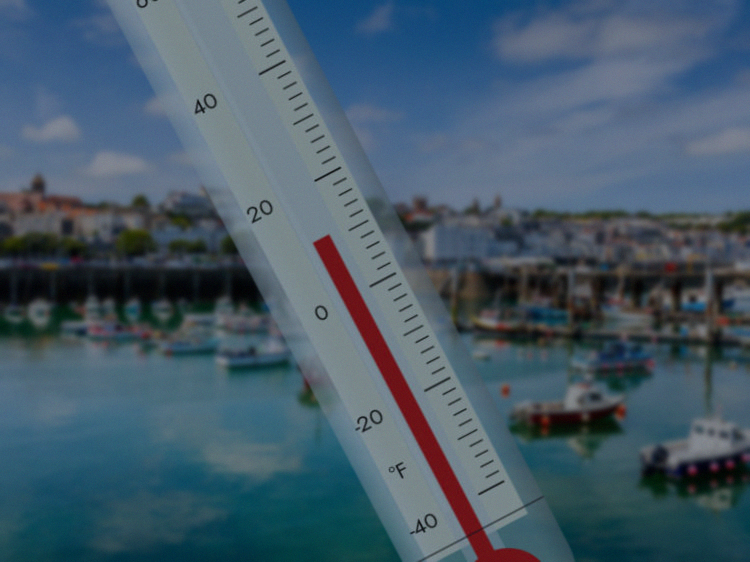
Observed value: 11; °F
